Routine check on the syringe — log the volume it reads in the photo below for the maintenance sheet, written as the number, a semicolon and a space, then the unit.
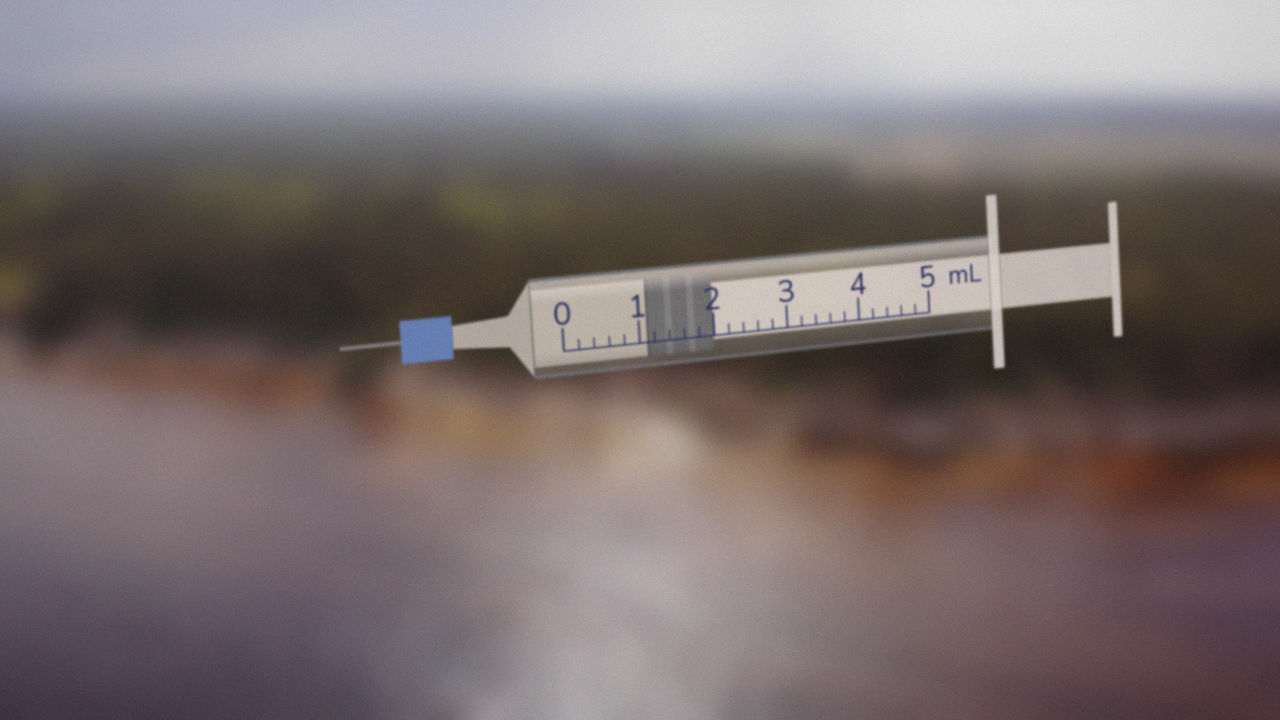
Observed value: 1.1; mL
